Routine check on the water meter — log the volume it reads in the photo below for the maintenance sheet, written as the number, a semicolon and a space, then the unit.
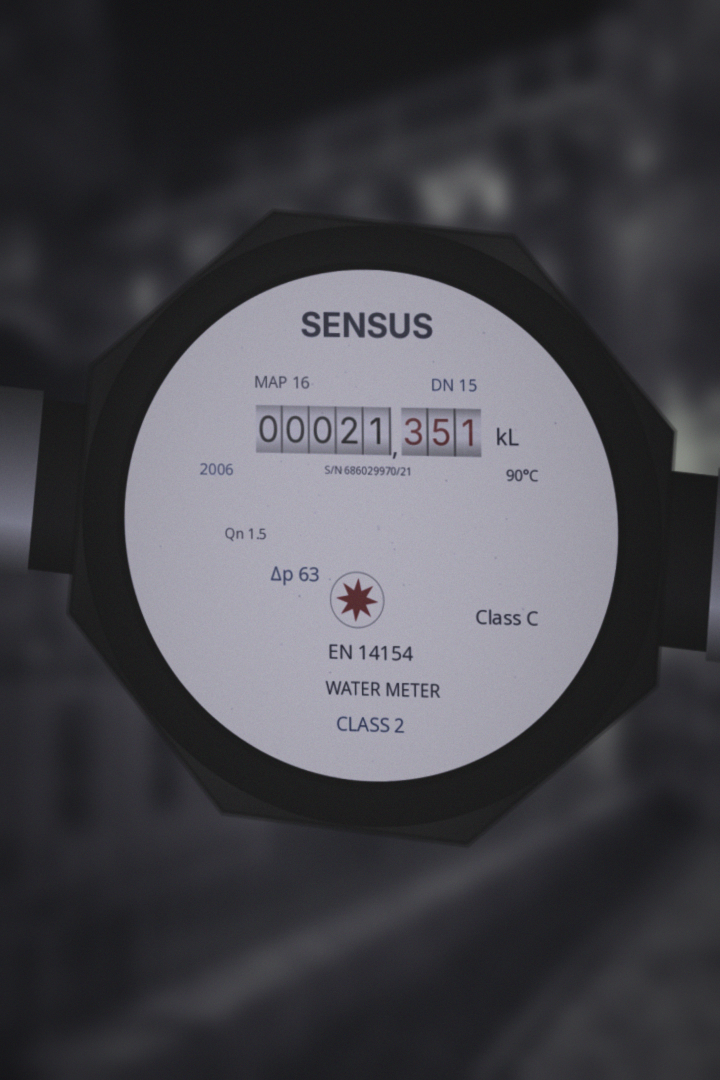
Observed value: 21.351; kL
